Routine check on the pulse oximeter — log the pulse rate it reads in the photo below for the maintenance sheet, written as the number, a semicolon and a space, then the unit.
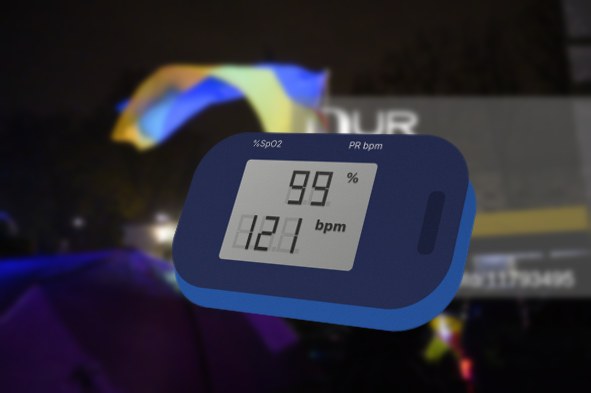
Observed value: 121; bpm
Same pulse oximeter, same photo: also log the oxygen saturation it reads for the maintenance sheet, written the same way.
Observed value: 99; %
